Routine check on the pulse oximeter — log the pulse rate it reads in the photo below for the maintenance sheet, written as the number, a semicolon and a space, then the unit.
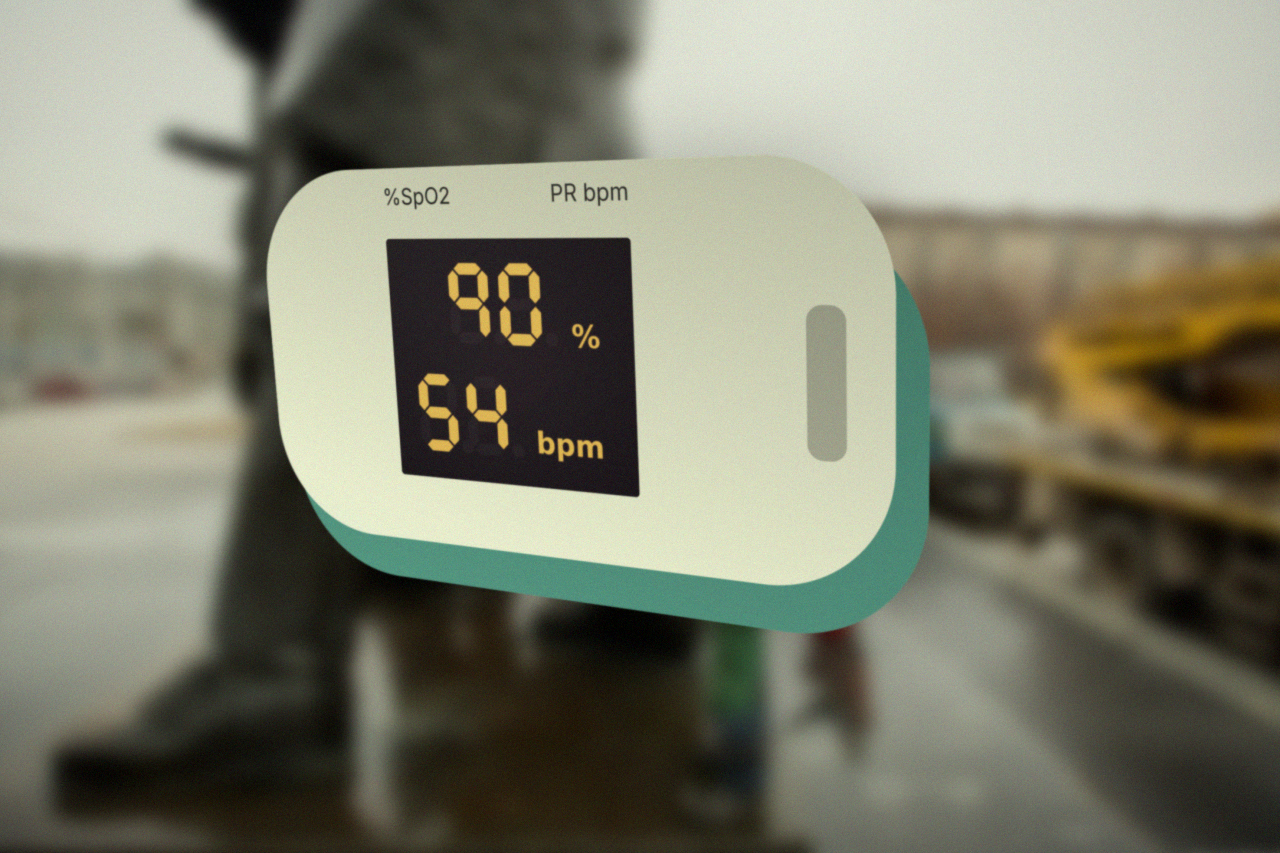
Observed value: 54; bpm
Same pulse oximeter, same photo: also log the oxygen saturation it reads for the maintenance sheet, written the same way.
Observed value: 90; %
